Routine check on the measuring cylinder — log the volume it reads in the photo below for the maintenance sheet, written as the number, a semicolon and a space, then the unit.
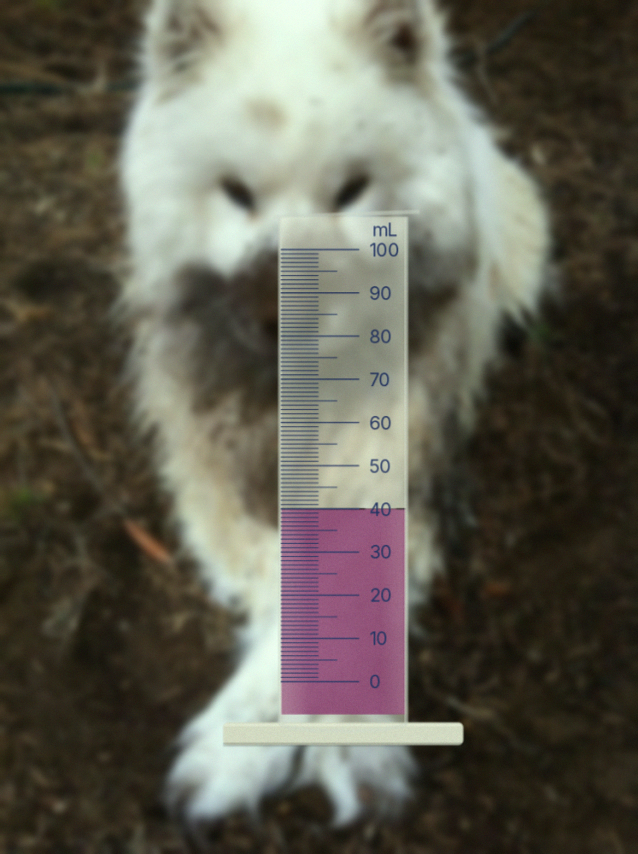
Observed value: 40; mL
